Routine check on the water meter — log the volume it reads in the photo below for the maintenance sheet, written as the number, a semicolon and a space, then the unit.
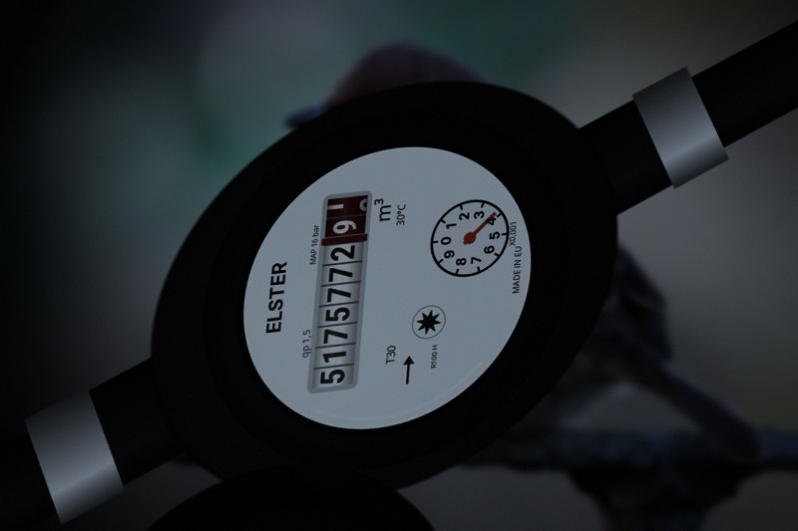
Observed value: 5175772.913; m³
